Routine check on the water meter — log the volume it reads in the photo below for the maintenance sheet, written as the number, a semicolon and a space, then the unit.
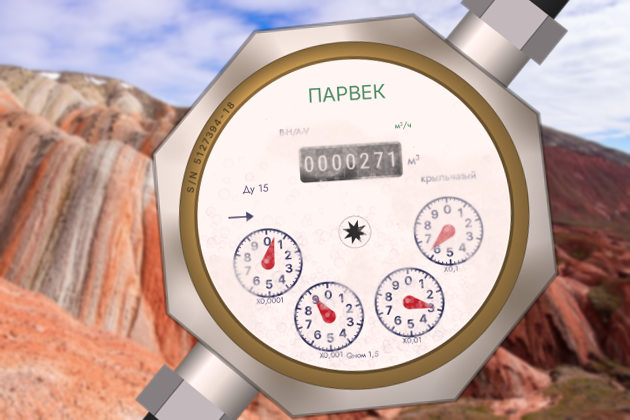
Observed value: 271.6290; m³
